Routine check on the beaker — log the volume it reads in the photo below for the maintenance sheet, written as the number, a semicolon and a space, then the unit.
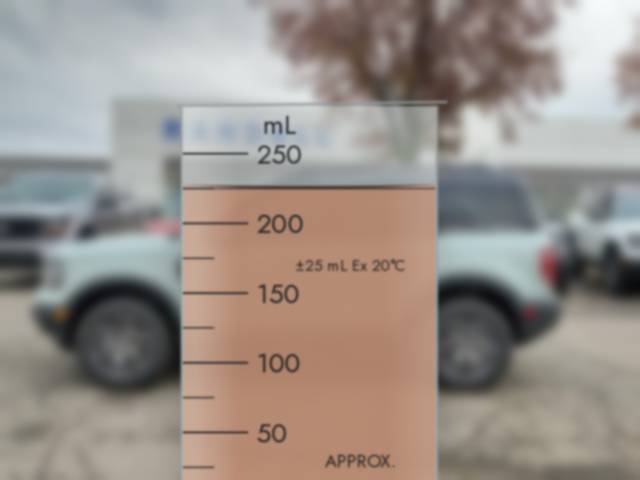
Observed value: 225; mL
